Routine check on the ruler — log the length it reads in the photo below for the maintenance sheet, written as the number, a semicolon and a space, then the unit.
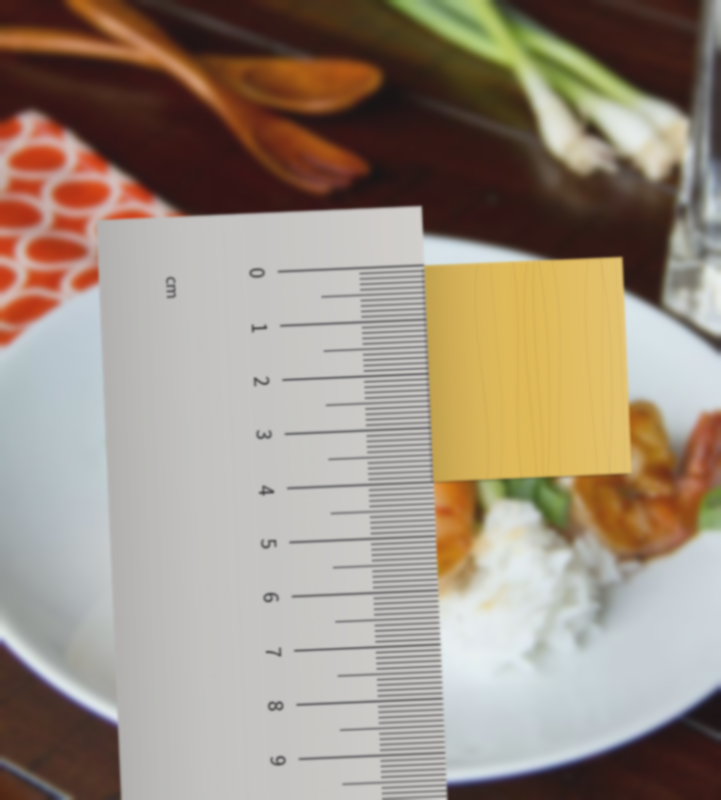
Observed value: 4; cm
